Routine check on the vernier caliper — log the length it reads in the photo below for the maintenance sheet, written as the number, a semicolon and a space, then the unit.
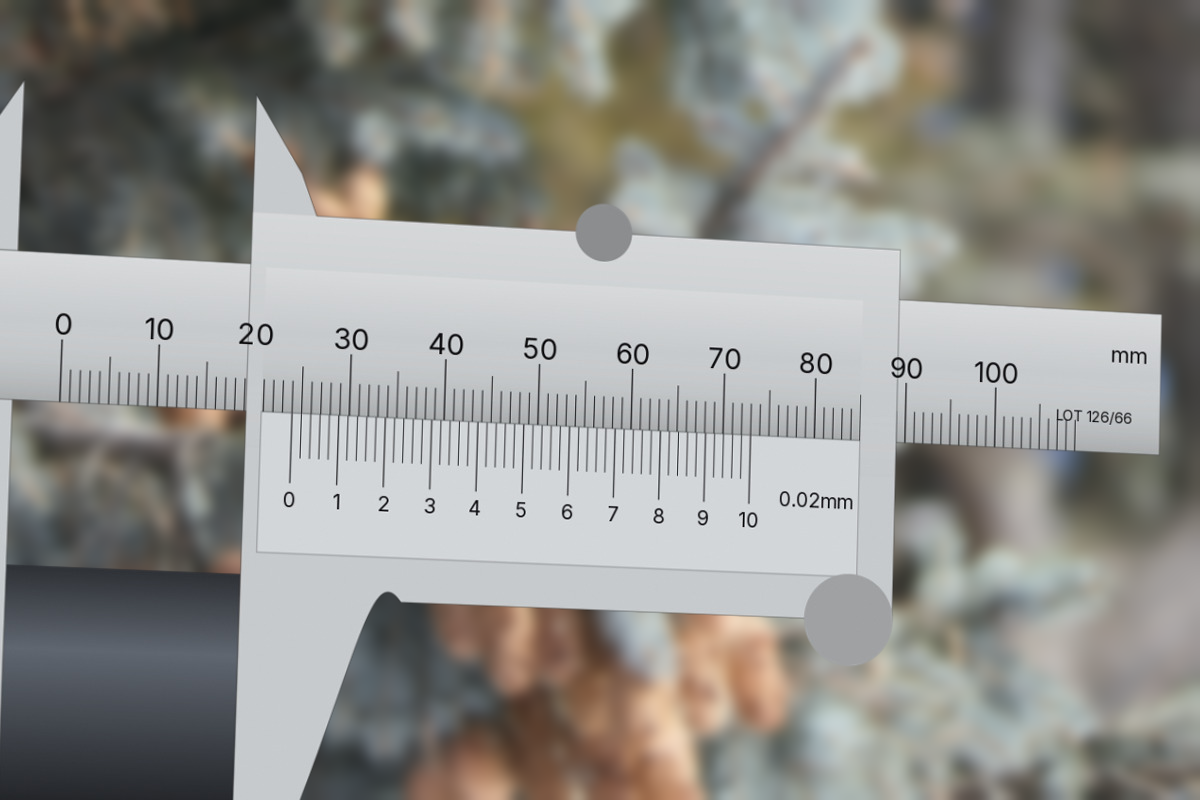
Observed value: 24.0; mm
